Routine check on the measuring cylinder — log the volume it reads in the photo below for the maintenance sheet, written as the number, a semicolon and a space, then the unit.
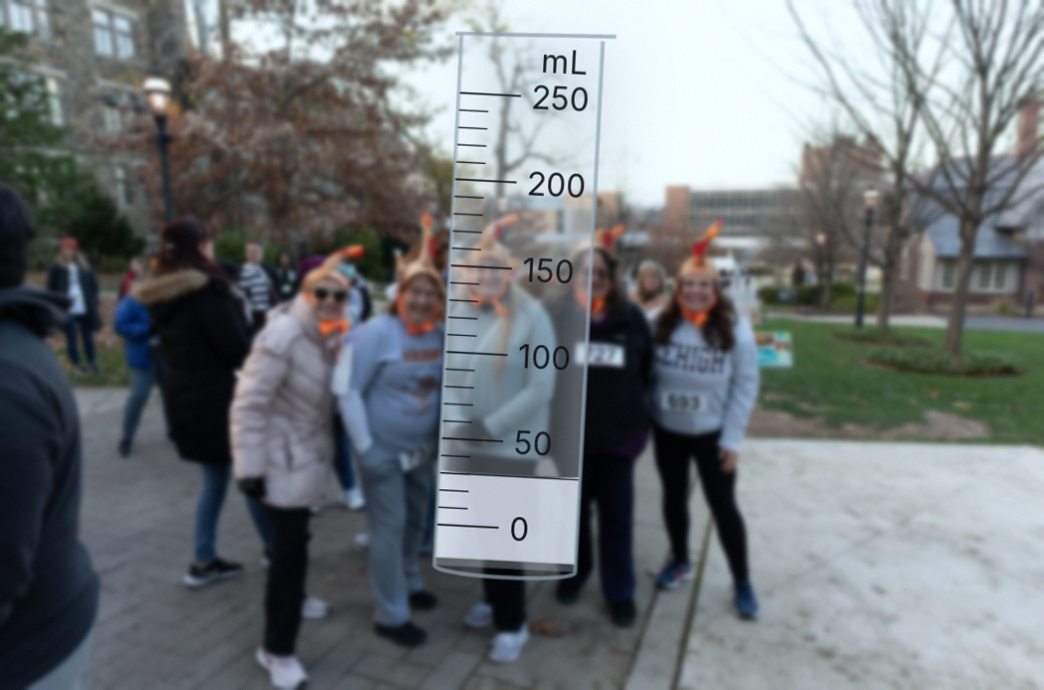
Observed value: 30; mL
